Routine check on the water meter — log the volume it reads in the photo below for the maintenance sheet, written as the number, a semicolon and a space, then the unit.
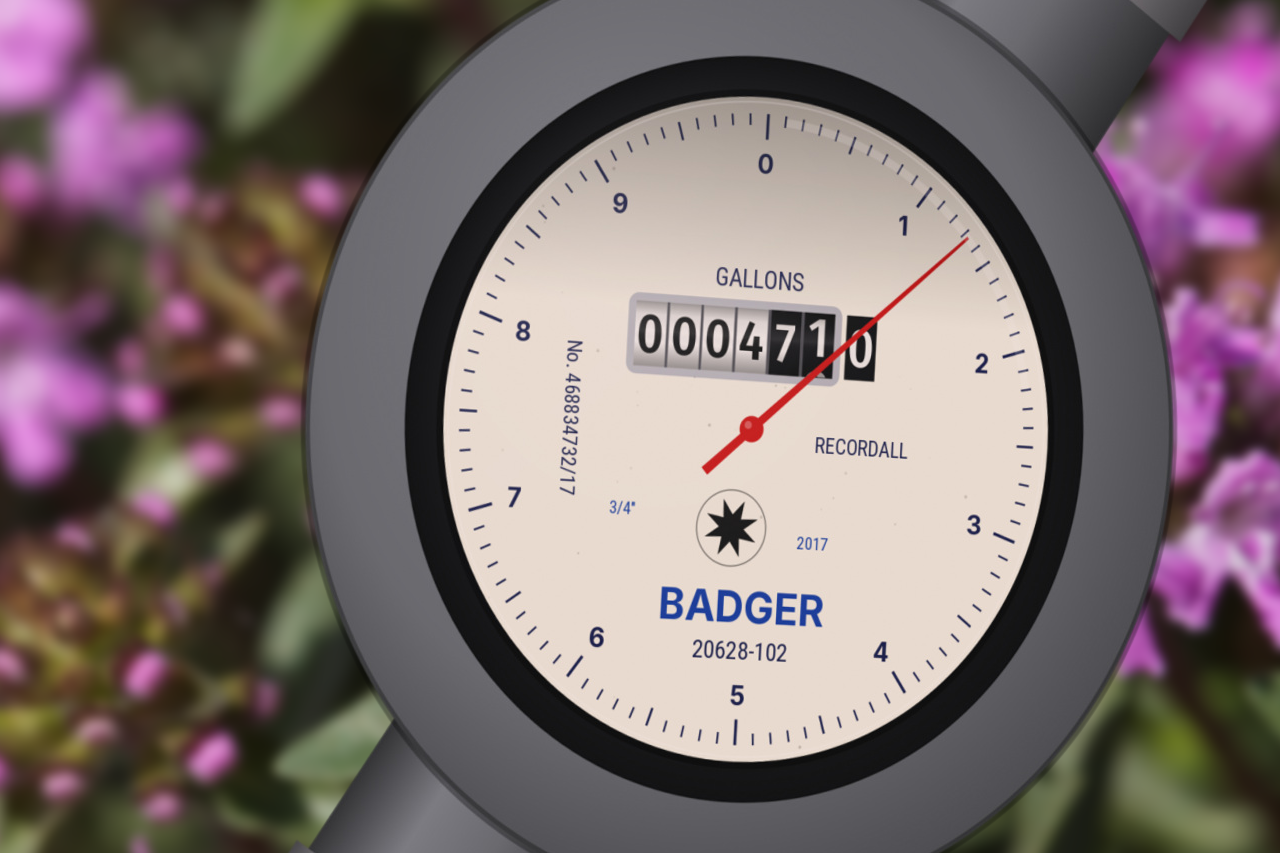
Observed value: 4711.3; gal
